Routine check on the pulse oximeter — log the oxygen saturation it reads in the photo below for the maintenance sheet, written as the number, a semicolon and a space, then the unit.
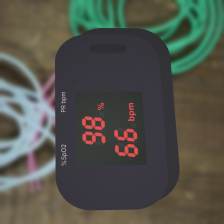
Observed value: 98; %
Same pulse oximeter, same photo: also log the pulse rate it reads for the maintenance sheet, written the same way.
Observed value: 66; bpm
